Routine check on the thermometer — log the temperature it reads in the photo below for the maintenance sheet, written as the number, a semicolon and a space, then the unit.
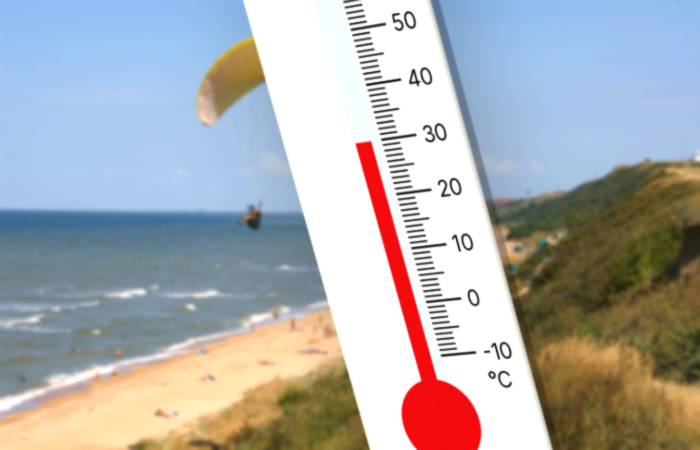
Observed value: 30; °C
